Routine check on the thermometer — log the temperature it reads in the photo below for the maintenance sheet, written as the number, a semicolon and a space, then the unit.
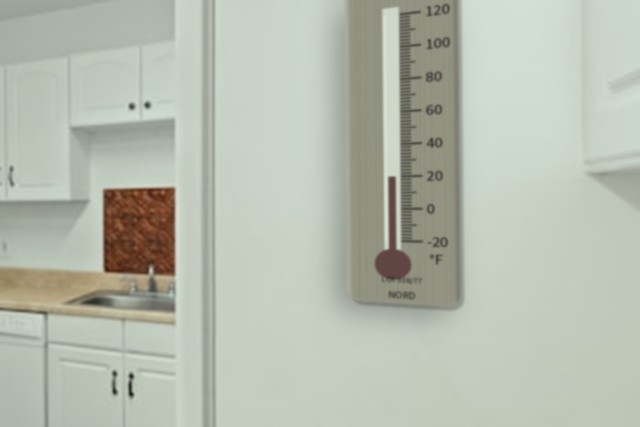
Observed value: 20; °F
